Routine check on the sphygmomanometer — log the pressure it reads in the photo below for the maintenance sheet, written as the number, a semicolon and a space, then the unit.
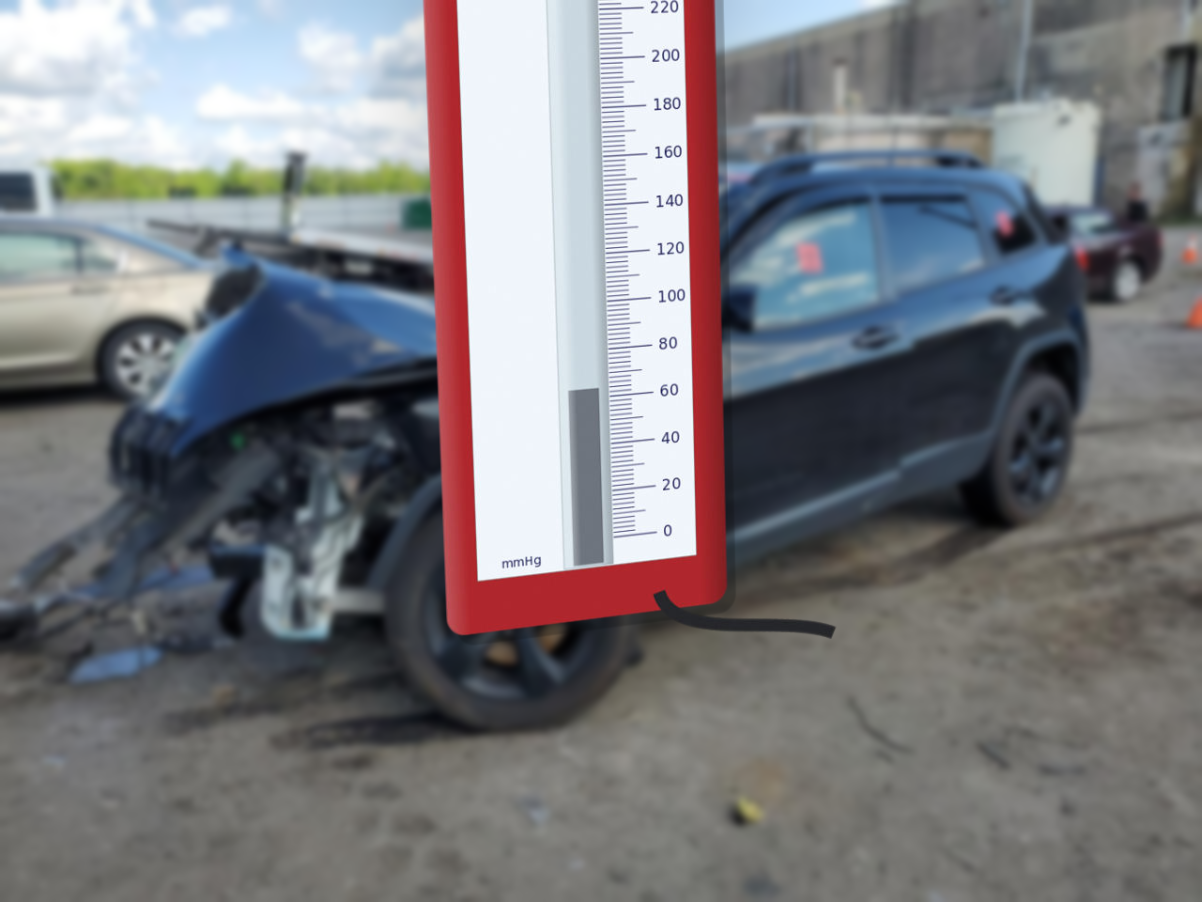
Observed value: 64; mmHg
